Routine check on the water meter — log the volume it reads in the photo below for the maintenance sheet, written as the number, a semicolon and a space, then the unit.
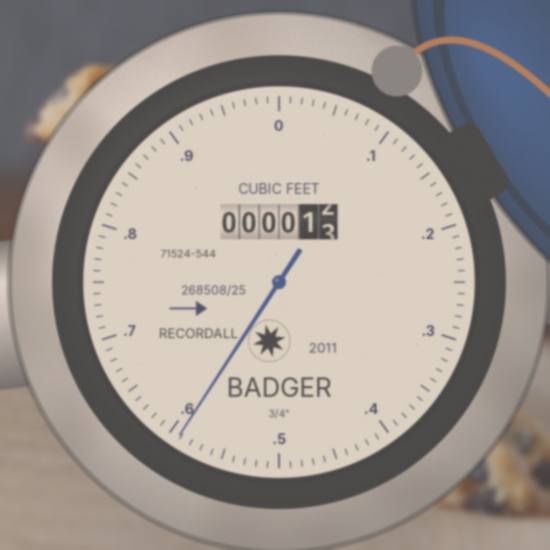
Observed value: 12.59; ft³
